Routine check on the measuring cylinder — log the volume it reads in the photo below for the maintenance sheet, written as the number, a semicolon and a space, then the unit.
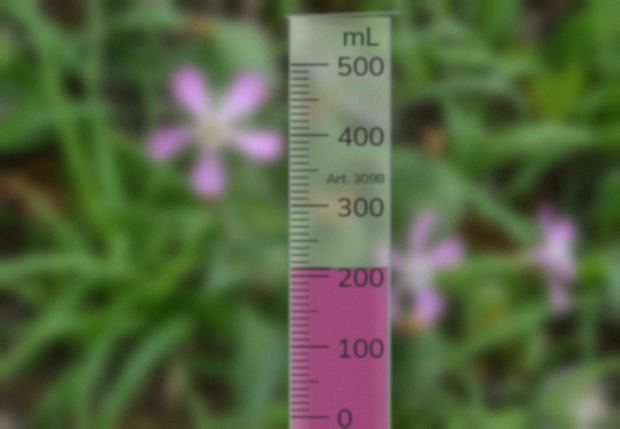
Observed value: 210; mL
